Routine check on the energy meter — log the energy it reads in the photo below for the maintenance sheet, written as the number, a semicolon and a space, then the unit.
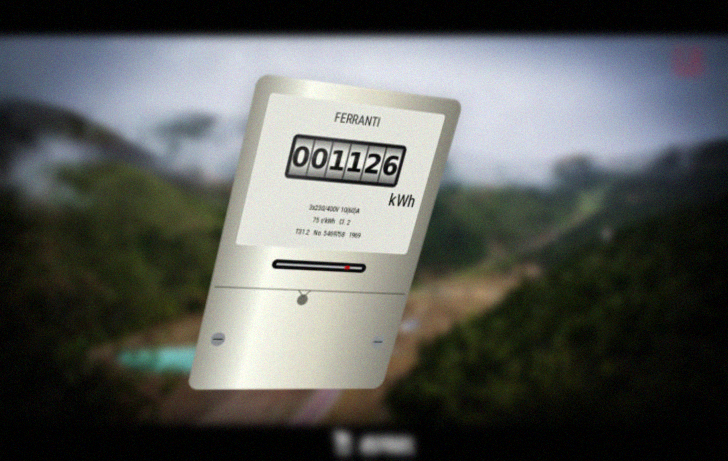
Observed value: 1126; kWh
